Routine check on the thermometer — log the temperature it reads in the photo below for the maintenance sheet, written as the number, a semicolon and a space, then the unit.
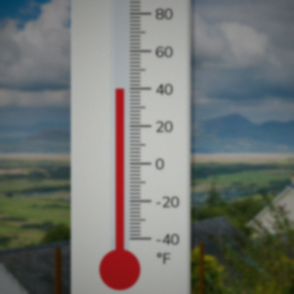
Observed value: 40; °F
